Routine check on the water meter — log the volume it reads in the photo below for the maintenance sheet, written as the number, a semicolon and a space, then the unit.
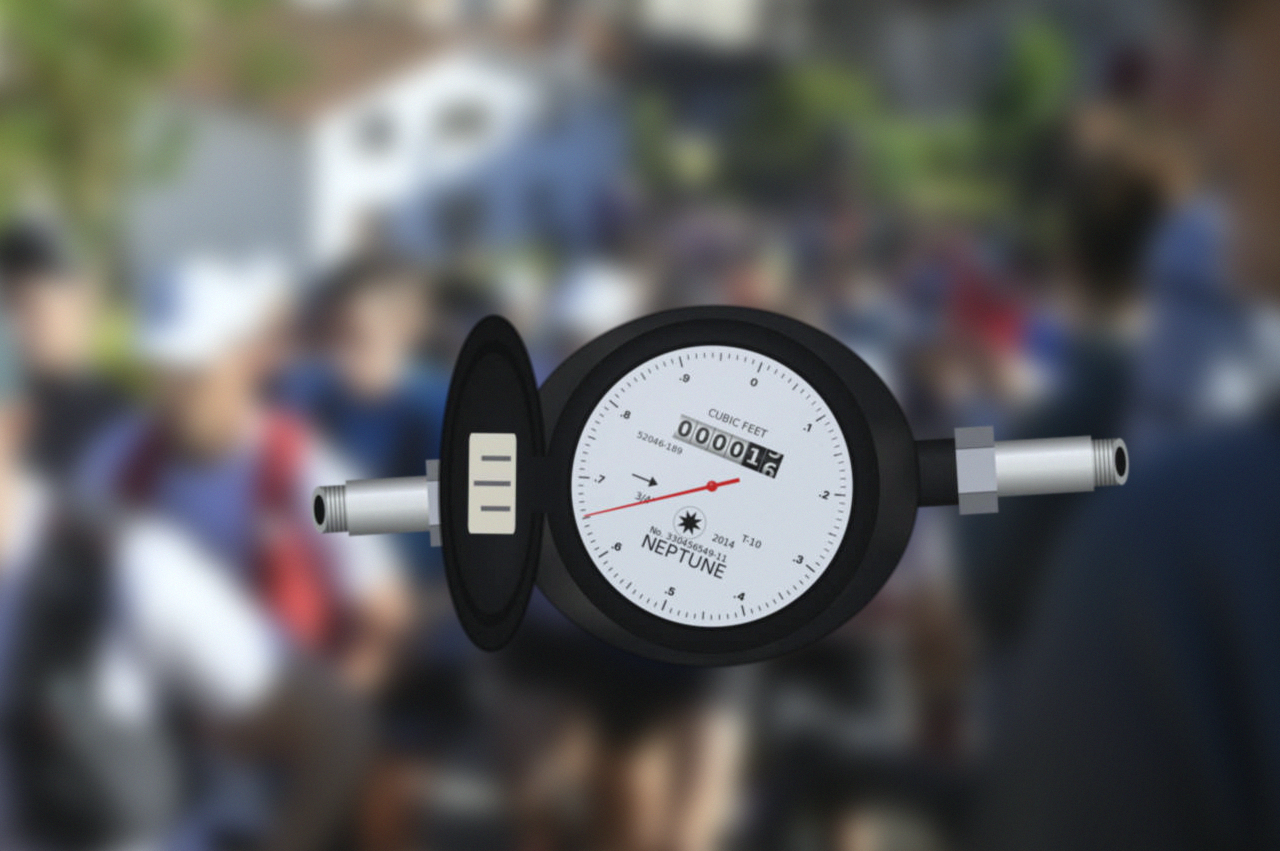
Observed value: 15.65; ft³
